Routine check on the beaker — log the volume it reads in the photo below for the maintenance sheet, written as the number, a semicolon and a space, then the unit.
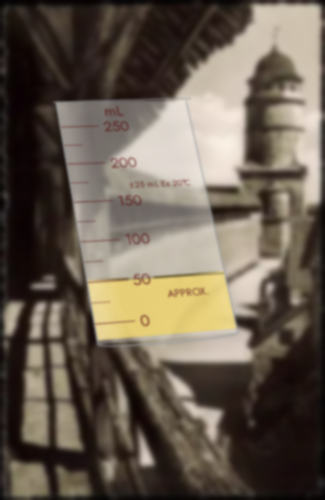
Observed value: 50; mL
